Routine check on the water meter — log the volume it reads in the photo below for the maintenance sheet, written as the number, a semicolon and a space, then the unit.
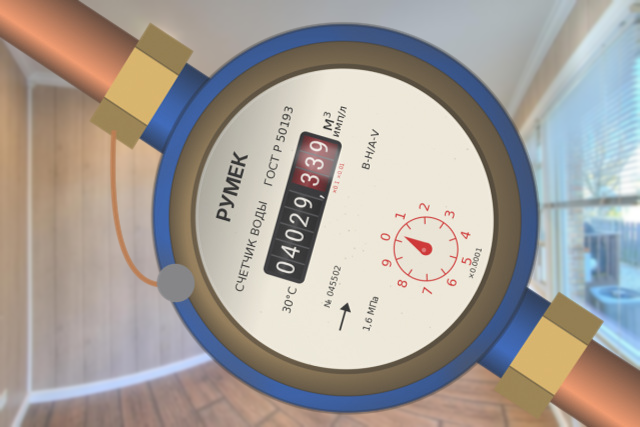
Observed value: 4029.3390; m³
